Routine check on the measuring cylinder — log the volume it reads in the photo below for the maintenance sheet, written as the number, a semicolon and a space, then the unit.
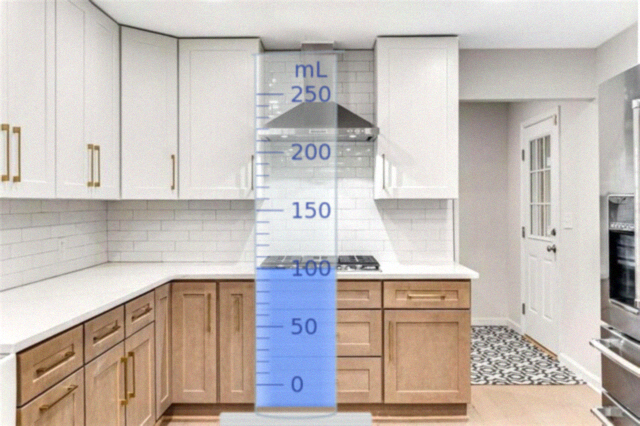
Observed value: 100; mL
